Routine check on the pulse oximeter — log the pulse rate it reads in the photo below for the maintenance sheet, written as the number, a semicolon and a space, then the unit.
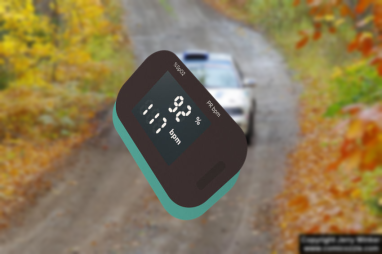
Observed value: 117; bpm
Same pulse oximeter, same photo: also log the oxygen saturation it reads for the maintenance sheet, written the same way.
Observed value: 92; %
